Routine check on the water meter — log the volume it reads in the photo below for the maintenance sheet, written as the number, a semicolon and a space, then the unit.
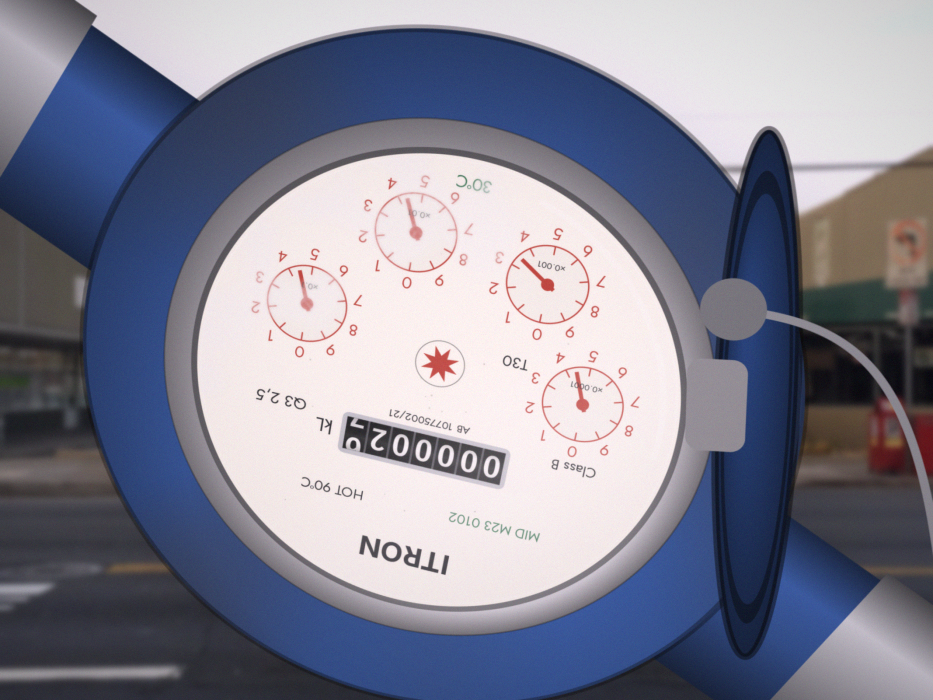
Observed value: 26.4434; kL
